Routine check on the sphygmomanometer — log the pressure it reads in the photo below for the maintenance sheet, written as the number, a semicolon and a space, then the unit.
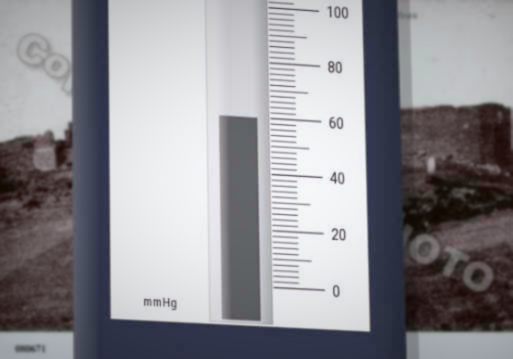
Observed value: 60; mmHg
